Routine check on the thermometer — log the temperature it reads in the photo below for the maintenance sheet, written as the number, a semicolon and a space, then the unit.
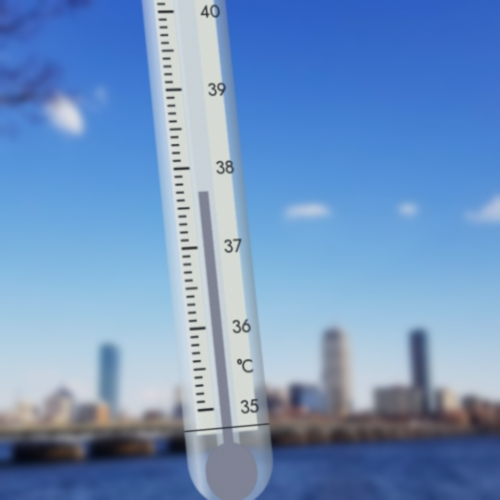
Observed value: 37.7; °C
